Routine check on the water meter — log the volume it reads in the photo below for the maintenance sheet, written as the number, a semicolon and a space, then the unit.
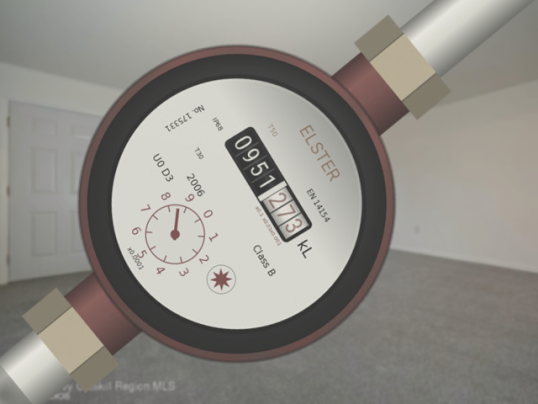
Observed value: 951.2738; kL
